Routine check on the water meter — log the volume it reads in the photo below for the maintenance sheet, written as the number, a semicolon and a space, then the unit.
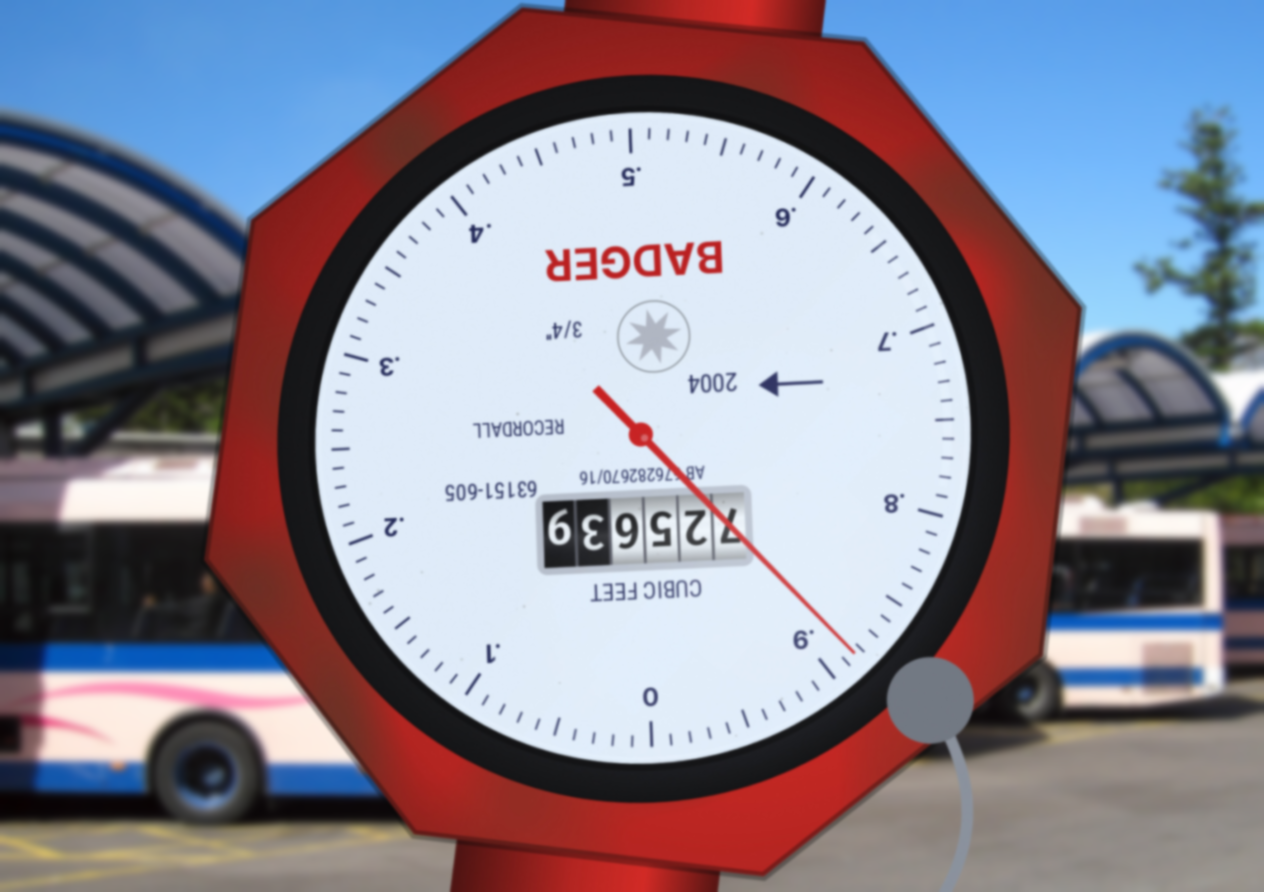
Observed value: 725638.88; ft³
